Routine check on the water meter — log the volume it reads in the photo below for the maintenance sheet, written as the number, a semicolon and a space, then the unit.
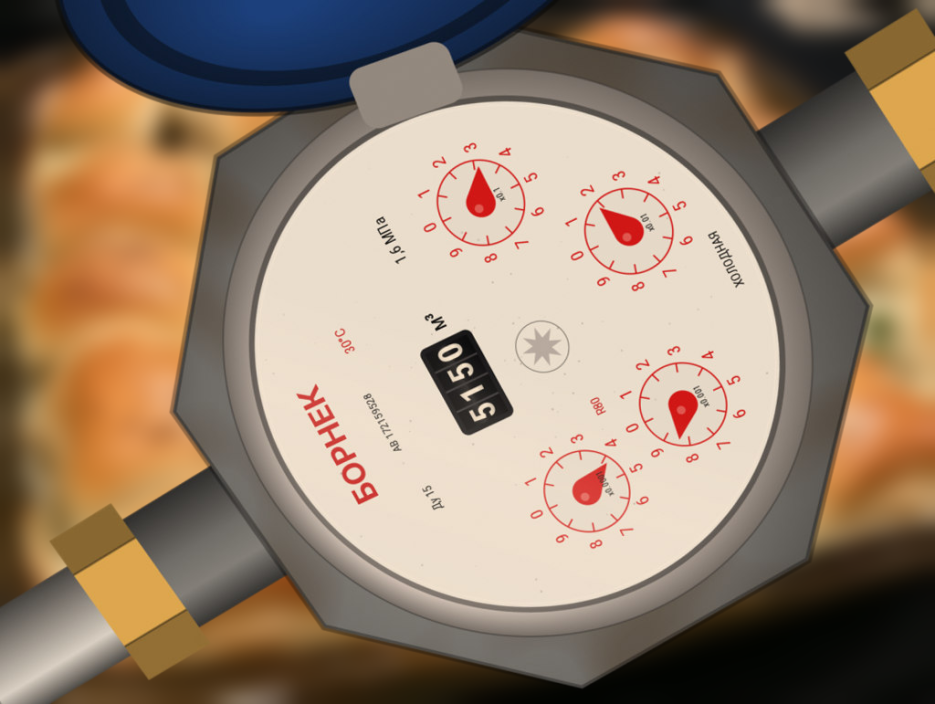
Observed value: 5150.3184; m³
